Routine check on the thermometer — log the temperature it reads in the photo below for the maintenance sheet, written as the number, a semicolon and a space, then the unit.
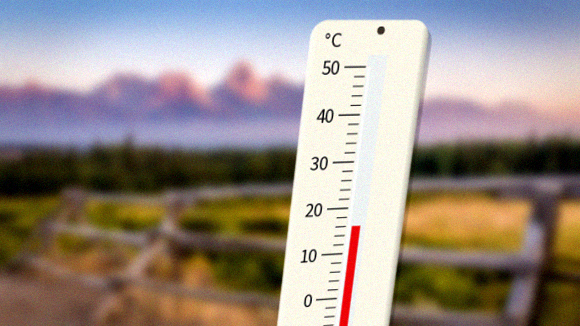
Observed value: 16; °C
